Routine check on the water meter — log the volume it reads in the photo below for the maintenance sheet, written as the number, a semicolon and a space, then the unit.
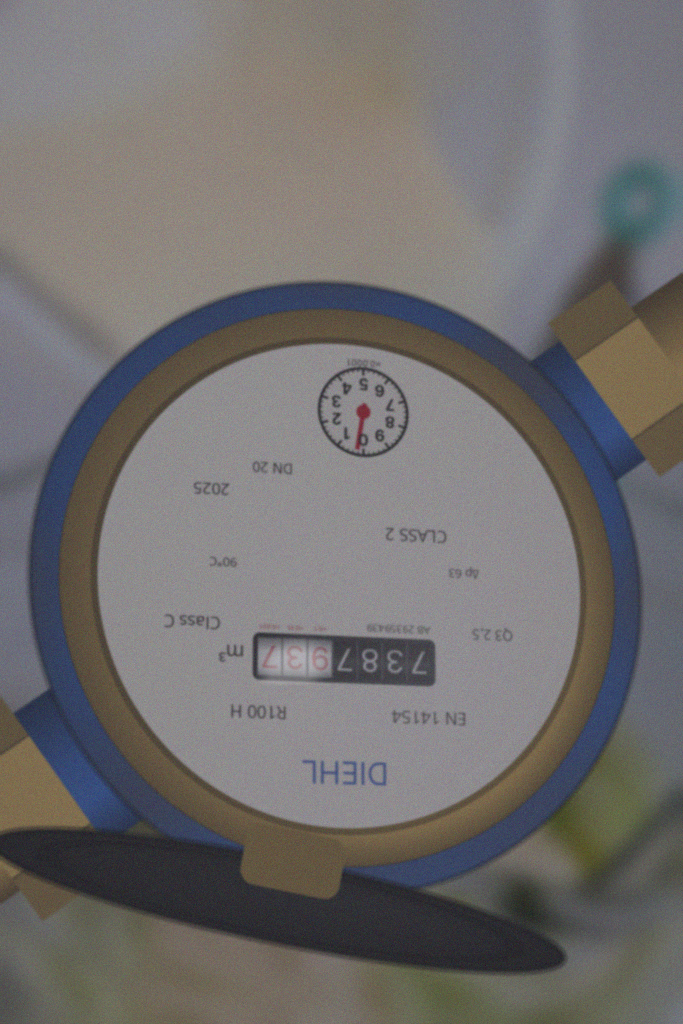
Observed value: 7387.9370; m³
